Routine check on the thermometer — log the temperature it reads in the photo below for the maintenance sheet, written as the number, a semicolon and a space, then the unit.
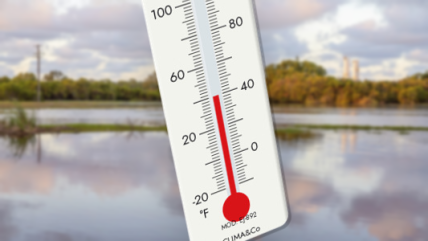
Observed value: 40; °F
